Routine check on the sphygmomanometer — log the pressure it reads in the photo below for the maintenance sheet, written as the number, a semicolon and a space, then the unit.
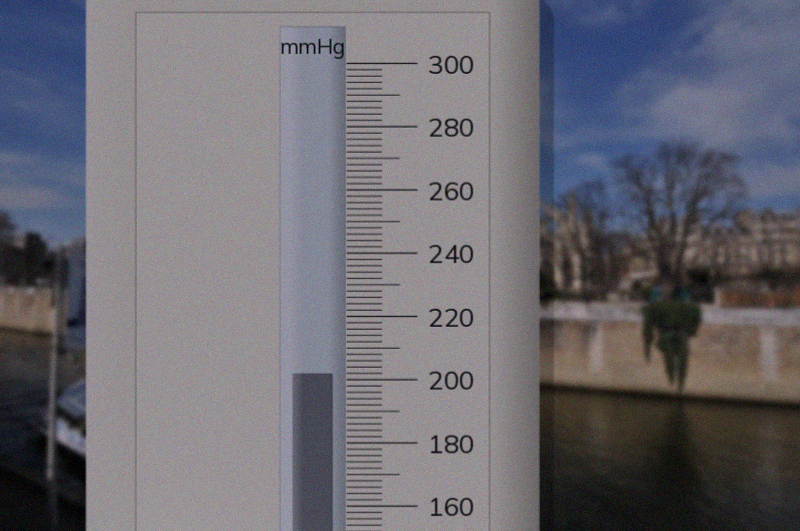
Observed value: 202; mmHg
